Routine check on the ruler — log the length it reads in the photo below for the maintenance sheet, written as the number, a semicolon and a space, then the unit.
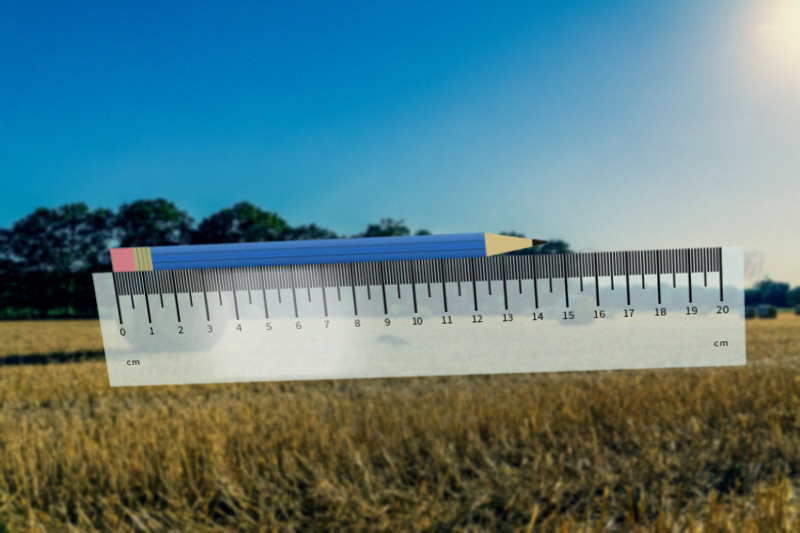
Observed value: 14.5; cm
